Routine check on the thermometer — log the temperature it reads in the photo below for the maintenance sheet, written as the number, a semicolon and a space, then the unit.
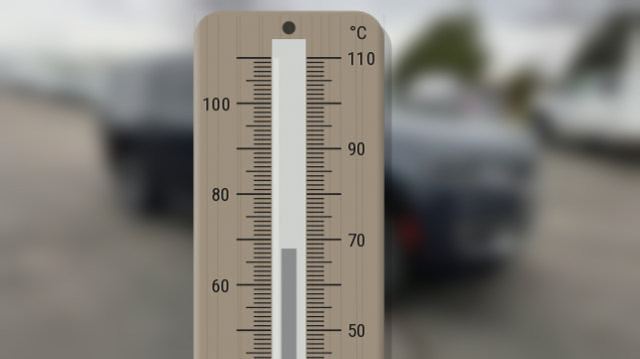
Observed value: 68; °C
